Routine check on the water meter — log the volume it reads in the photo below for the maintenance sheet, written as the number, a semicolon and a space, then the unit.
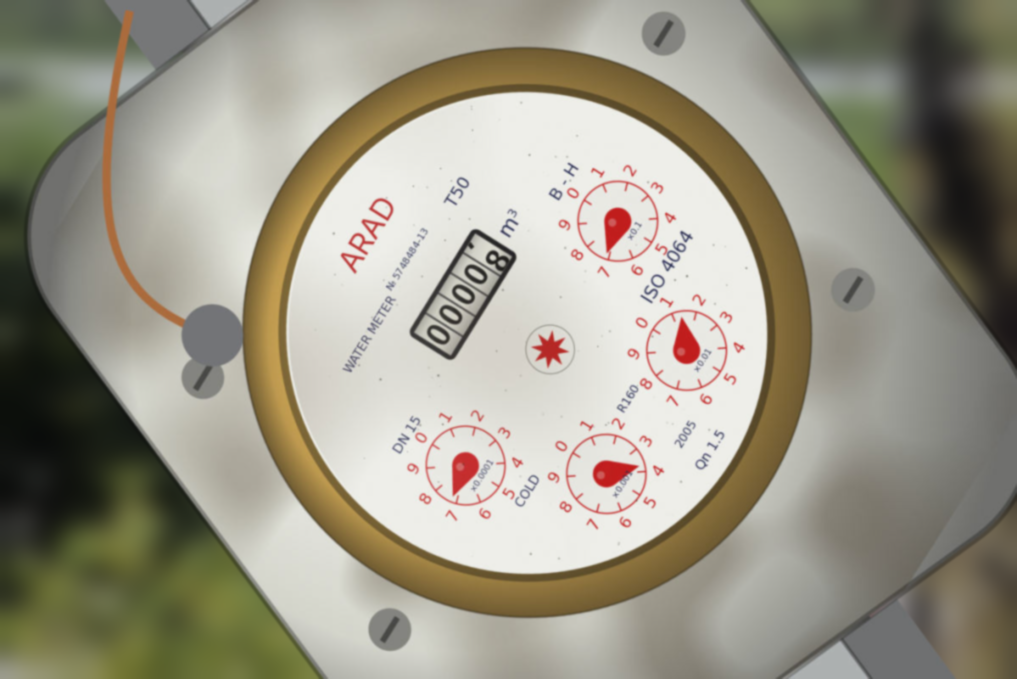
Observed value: 7.7137; m³
